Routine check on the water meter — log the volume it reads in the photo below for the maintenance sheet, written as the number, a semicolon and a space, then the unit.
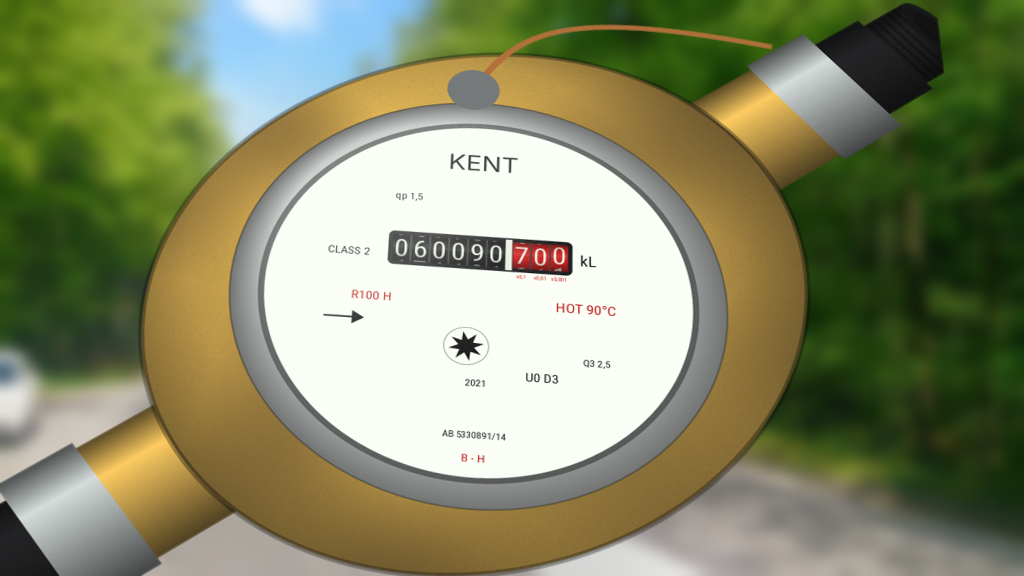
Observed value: 60090.700; kL
